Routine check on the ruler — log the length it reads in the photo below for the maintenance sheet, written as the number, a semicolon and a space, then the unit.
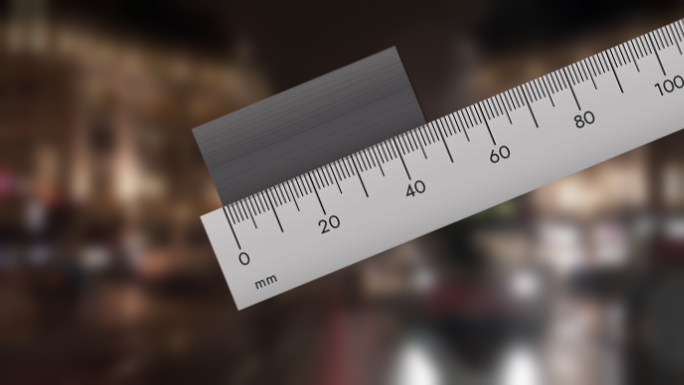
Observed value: 48; mm
